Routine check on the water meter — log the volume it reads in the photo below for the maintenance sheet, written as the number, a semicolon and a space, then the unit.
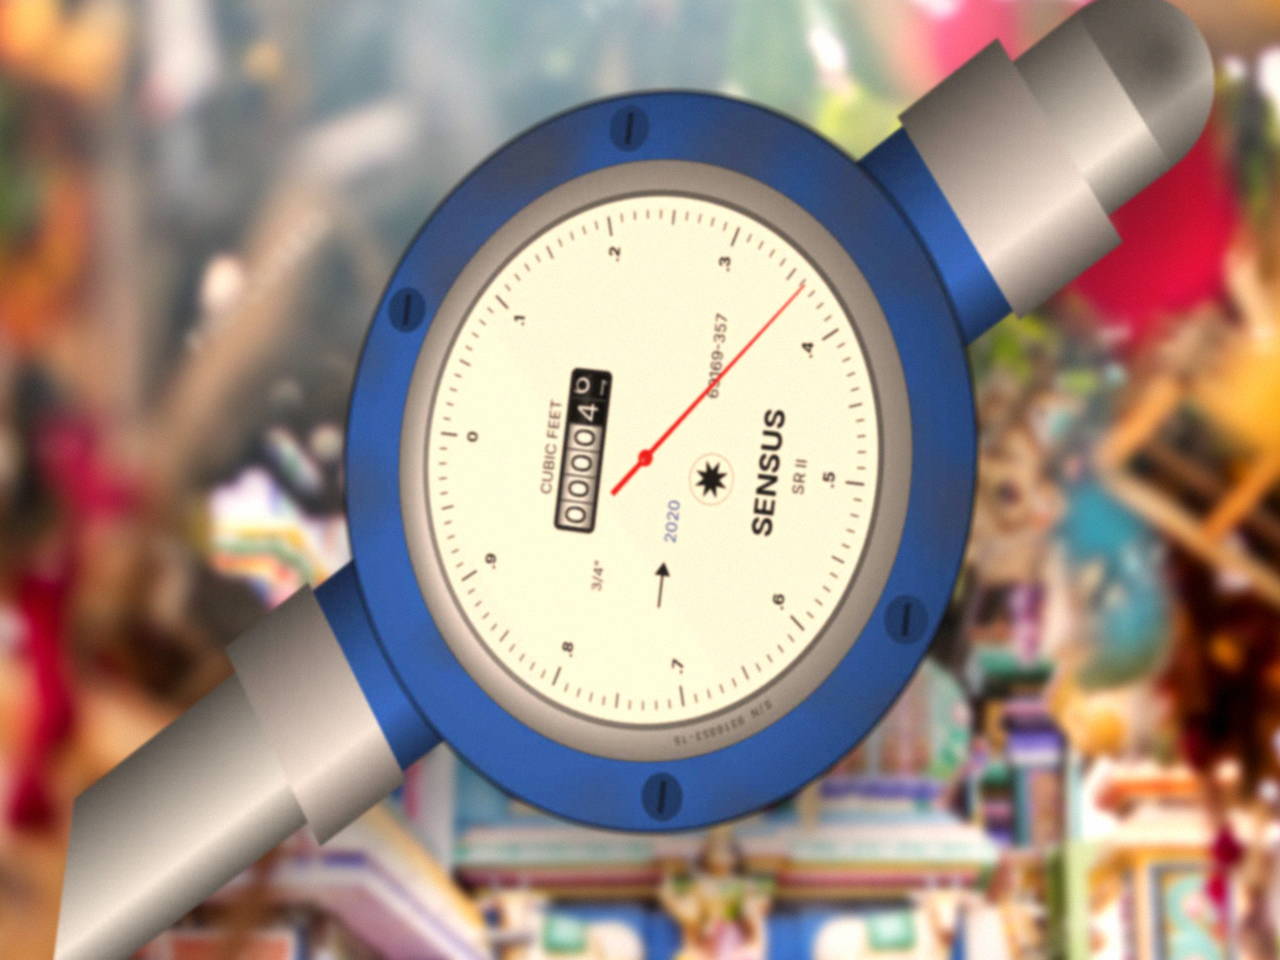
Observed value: 46.36; ft³
